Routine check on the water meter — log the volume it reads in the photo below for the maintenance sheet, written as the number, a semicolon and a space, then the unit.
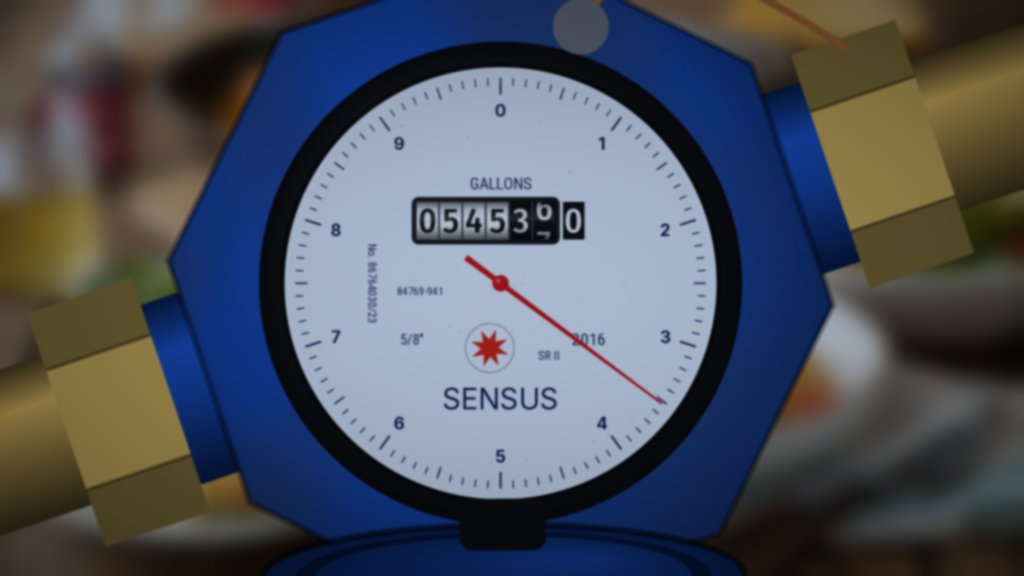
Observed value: 545363.5; gal
